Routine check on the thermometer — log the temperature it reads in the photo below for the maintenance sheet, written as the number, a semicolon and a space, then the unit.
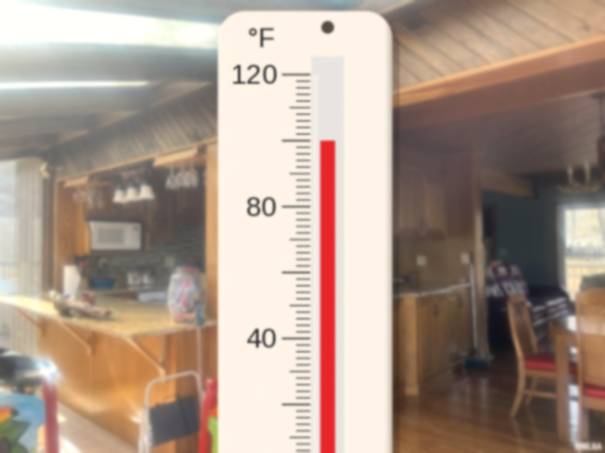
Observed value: 100; °F
